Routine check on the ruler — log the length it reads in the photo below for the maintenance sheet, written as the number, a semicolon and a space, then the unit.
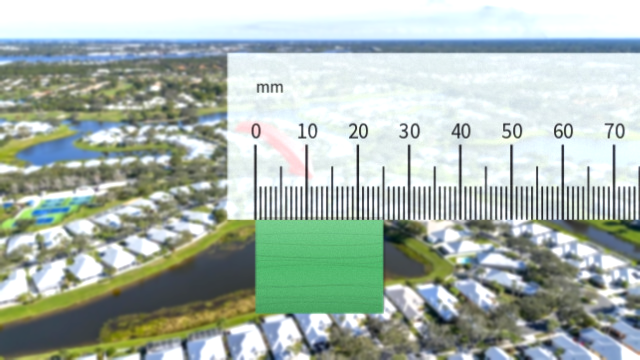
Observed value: 25; mm
